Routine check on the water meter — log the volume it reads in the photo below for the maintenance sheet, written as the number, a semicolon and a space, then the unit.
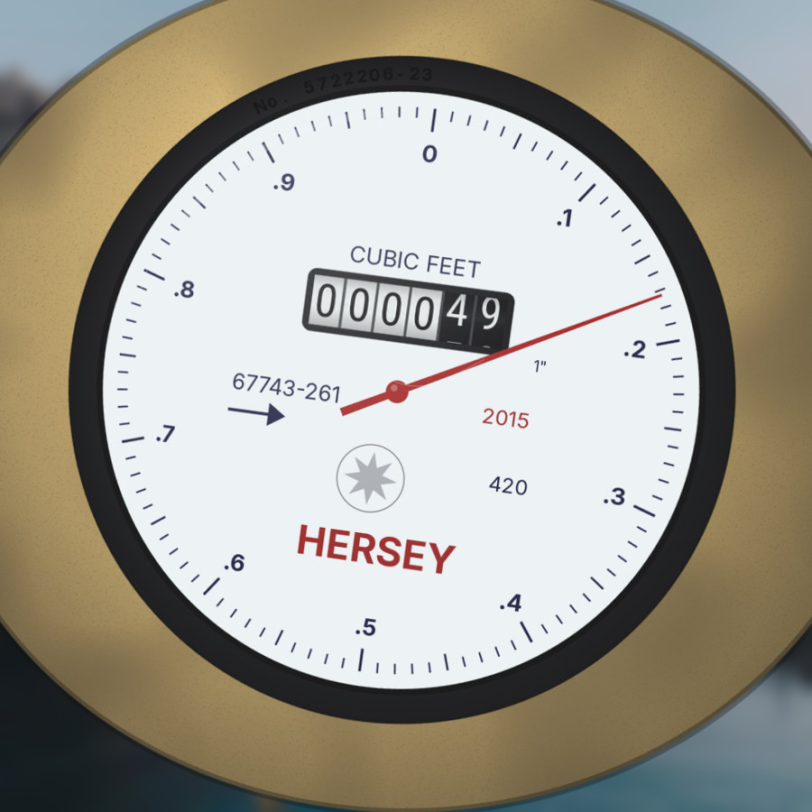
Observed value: 49.17; ft³
